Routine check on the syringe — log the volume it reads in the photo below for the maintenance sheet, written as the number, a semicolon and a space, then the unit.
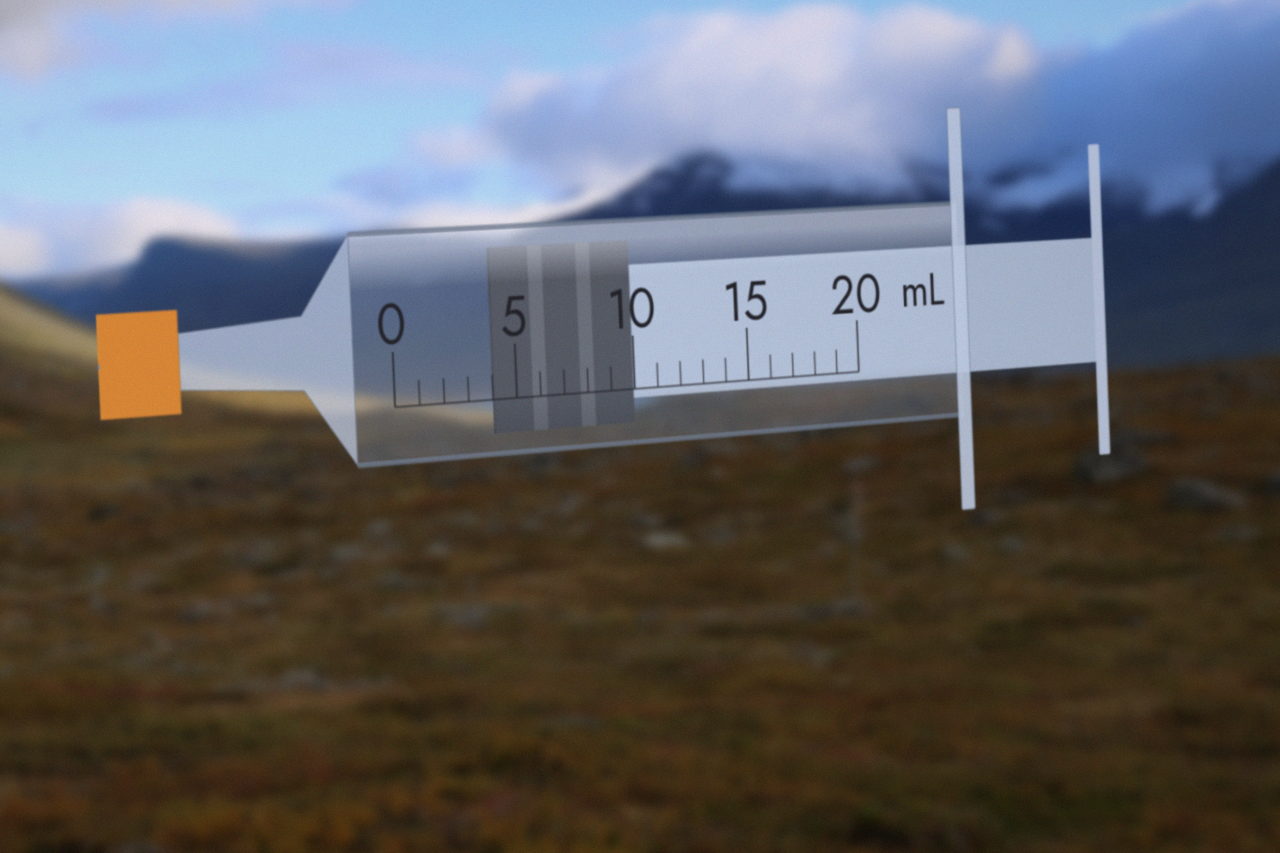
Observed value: 4; mL
